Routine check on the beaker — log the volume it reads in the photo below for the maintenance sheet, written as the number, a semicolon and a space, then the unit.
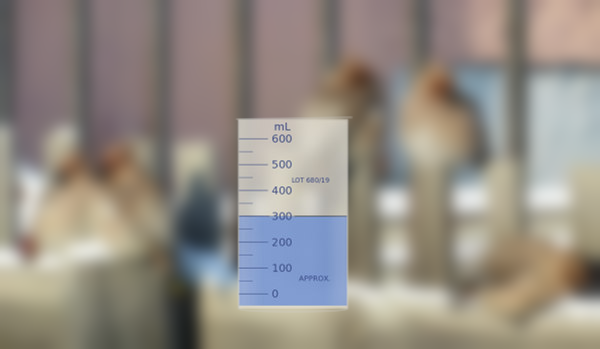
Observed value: 300; mL
